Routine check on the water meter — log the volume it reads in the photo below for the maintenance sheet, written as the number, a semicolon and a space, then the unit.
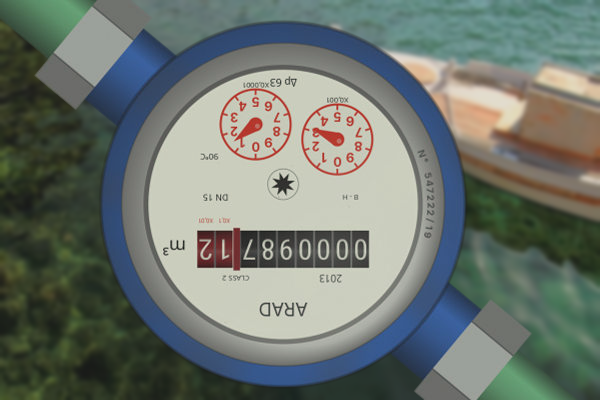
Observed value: 987.1231; m³
